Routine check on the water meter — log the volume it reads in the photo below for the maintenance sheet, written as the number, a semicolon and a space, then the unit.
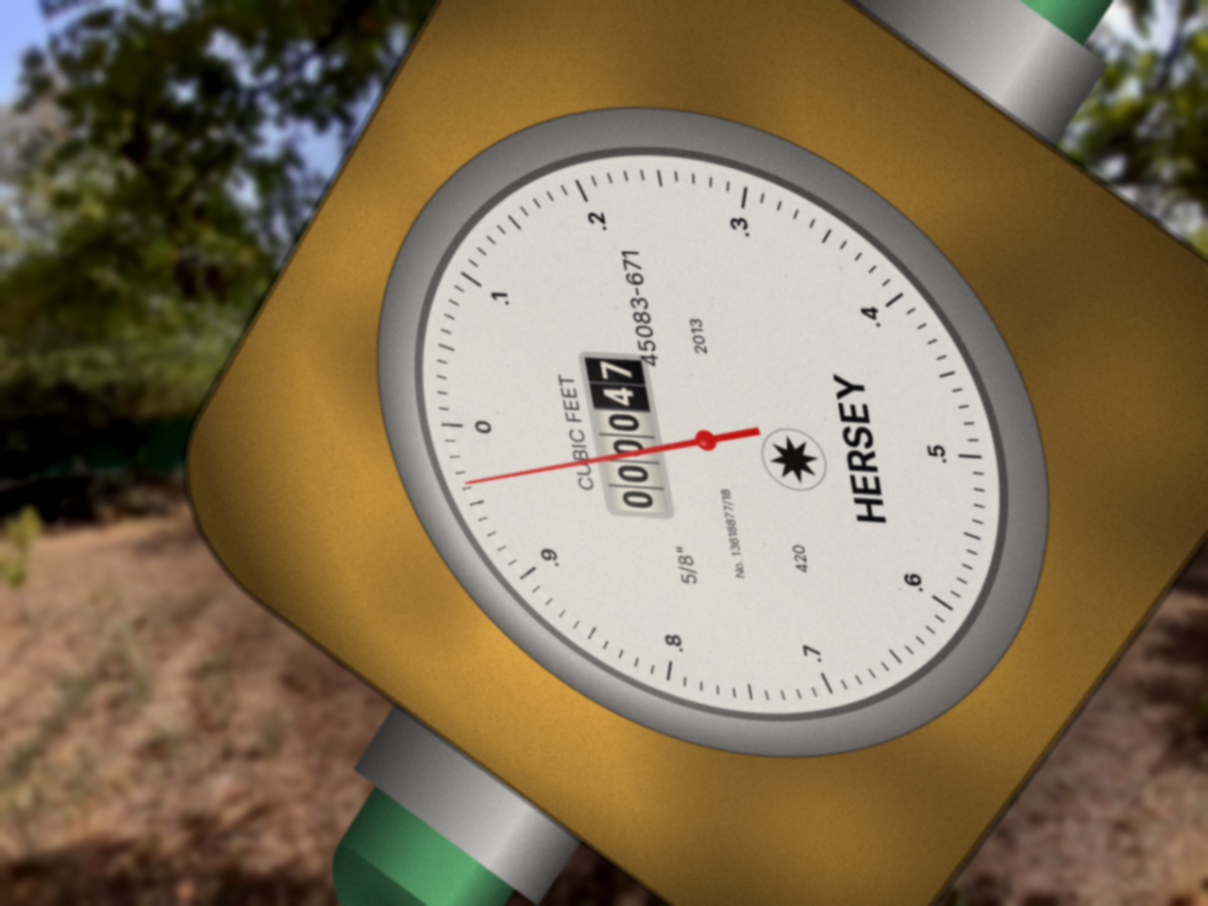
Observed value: 46.96; ft³
